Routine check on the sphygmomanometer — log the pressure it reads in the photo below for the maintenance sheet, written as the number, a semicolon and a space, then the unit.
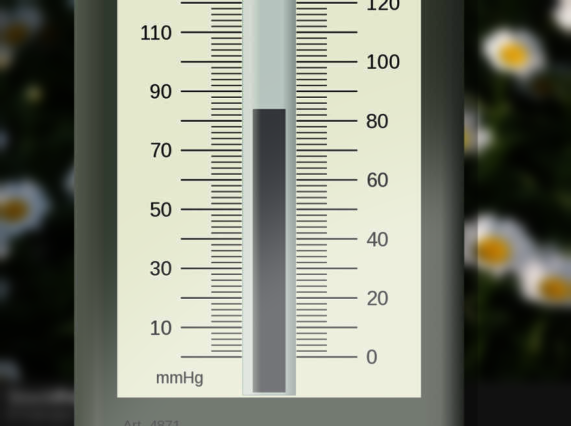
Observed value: 84; mmHg
